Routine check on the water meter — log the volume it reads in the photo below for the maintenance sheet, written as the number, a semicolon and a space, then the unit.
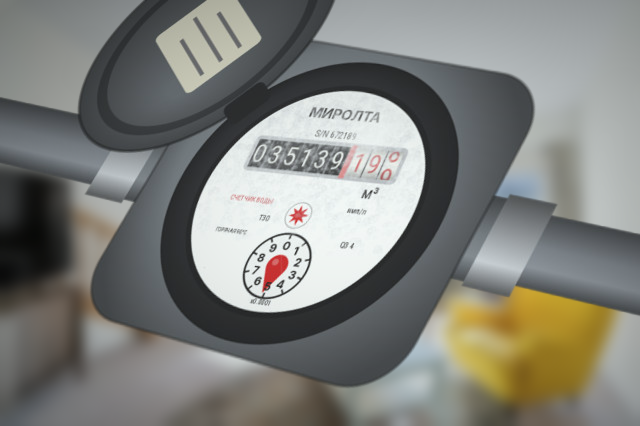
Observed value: 35139.1985; m³
